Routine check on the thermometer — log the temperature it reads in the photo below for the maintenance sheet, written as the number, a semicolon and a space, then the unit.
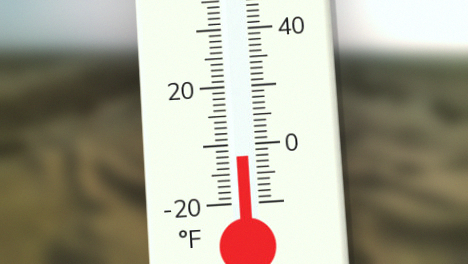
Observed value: -4; °F
